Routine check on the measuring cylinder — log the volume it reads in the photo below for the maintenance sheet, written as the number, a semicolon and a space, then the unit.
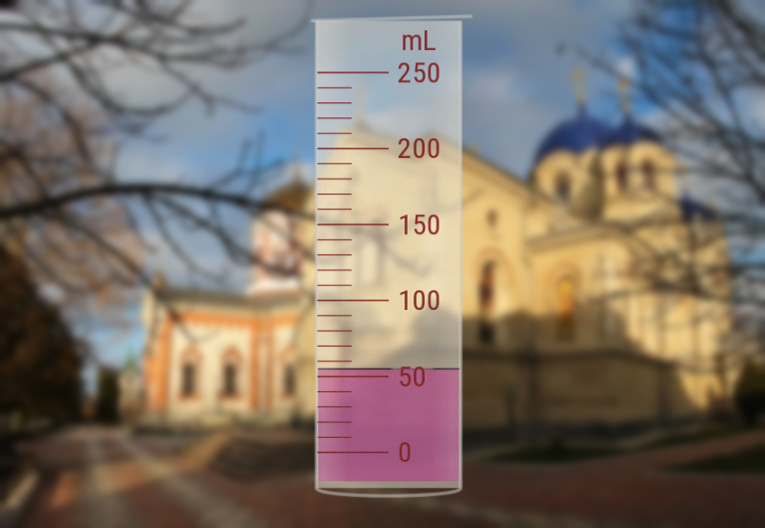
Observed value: 55; mL
